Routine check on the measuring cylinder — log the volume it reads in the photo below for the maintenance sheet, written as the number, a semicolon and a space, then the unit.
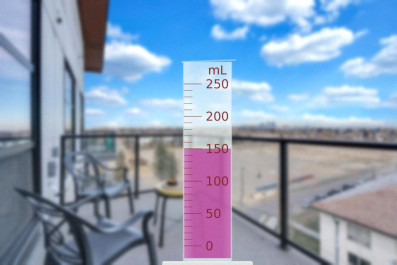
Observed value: 150; mL
